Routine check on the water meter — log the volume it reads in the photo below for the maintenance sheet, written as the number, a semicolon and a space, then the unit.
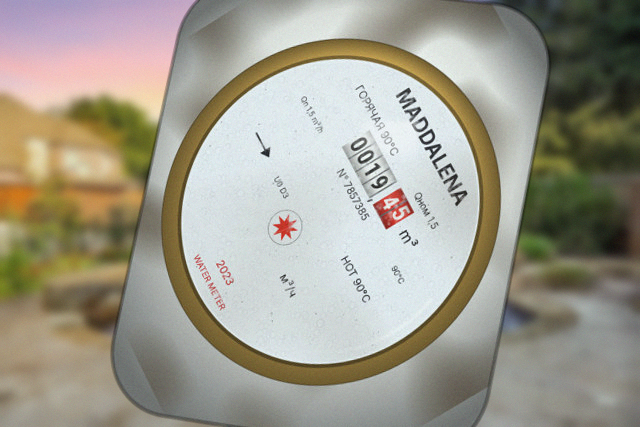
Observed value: 19.45; m³
